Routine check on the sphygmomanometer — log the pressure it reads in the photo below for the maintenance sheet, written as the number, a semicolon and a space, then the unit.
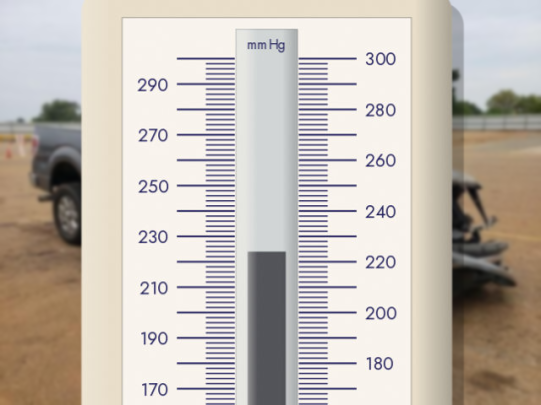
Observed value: 224; mmHg
